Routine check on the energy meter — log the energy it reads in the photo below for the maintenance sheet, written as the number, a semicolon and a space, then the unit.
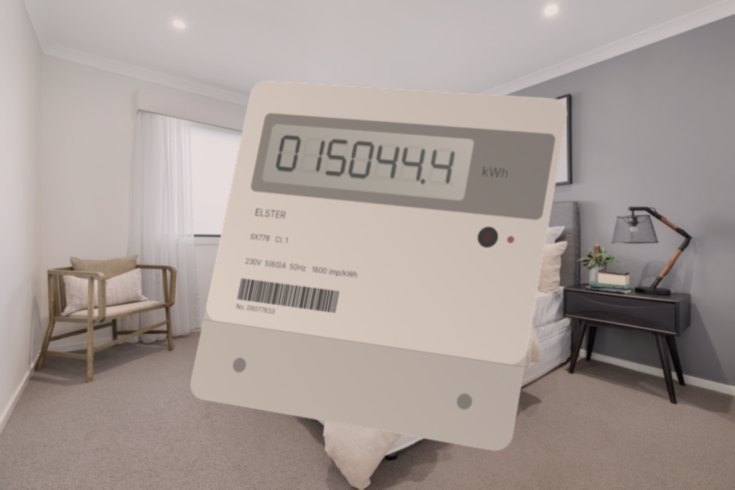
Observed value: 15044.4; kWh
